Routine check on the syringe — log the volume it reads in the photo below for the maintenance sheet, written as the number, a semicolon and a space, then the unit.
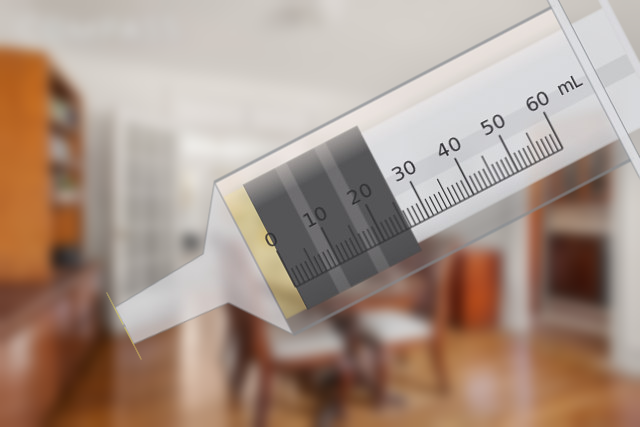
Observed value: 0; mL
